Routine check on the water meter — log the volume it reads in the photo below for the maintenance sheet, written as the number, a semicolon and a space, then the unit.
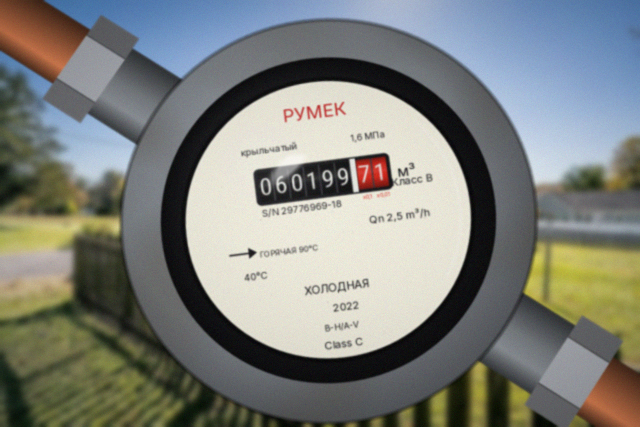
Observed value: 60199.71; m³
